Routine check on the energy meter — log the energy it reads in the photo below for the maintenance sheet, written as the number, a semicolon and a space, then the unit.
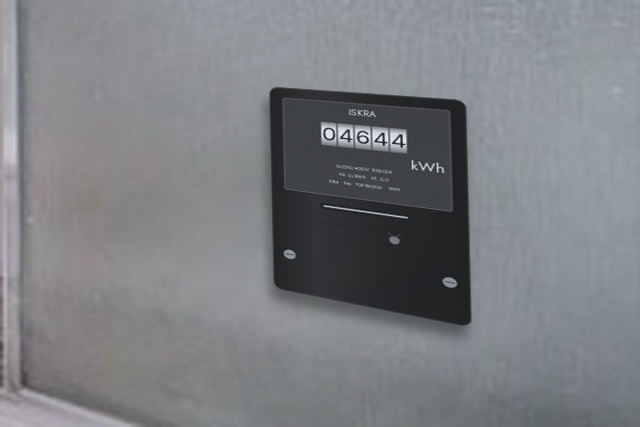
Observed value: 4644; kWh
